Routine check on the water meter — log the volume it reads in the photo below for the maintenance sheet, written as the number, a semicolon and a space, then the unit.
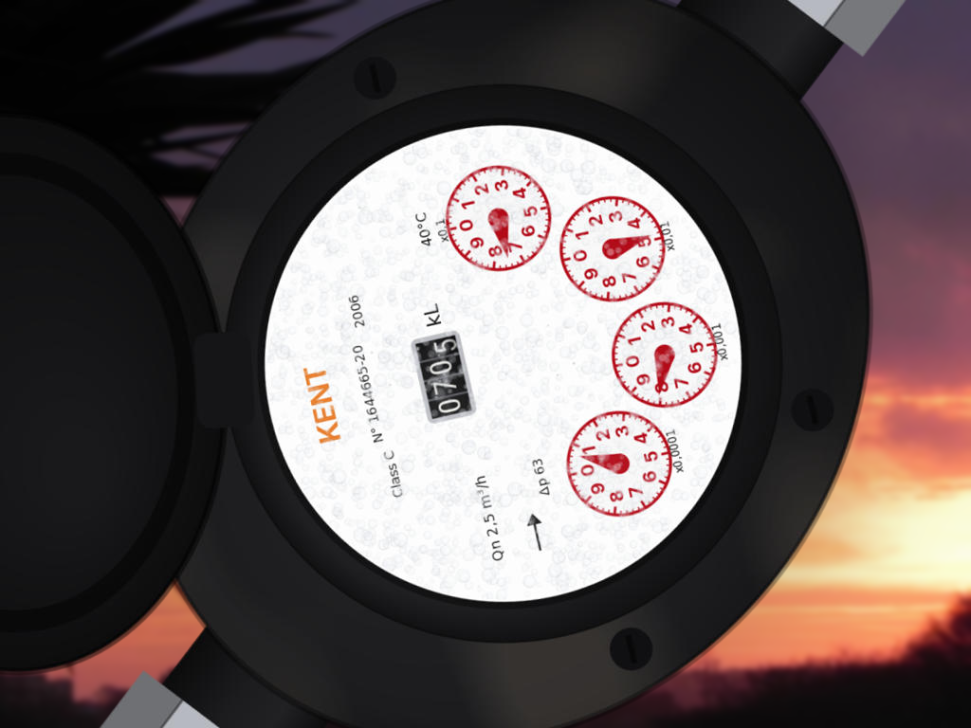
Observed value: 704.7480; kL
